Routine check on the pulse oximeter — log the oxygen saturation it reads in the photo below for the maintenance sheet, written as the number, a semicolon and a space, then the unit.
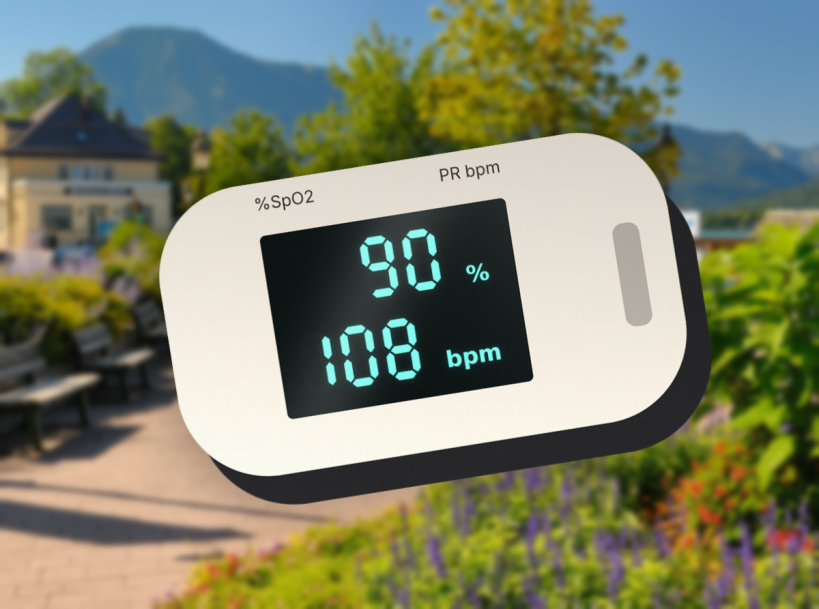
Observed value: 90; %
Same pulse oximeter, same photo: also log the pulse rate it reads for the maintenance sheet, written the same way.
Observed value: 108; bpm
